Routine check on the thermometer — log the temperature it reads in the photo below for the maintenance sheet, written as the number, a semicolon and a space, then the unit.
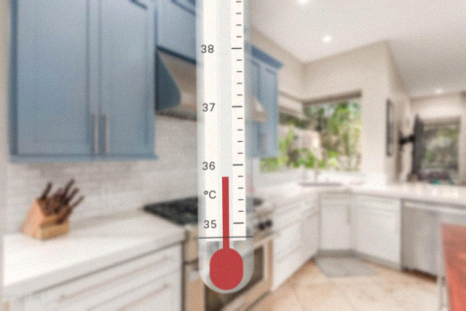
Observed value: 35.8; °C
